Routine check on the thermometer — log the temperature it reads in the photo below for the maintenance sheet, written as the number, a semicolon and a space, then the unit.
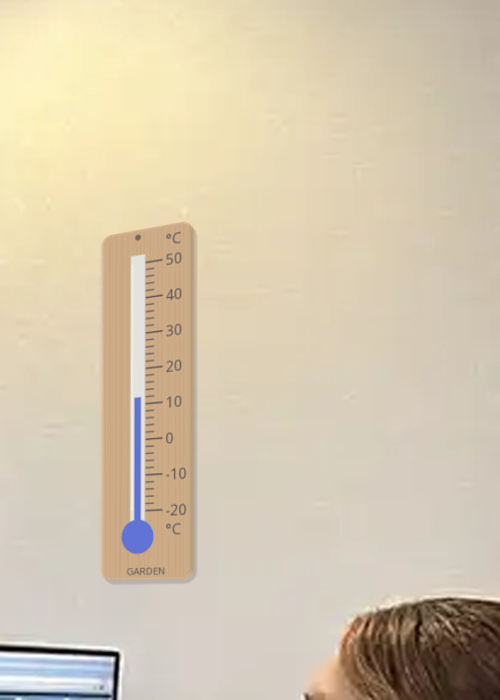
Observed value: 12; °C
